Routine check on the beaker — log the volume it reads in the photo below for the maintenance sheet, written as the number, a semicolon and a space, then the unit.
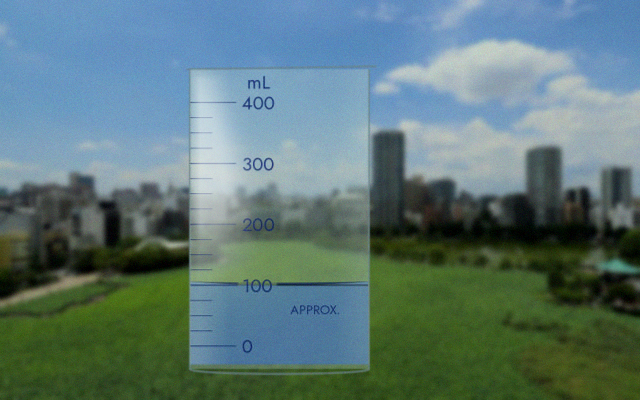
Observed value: 100; mL
